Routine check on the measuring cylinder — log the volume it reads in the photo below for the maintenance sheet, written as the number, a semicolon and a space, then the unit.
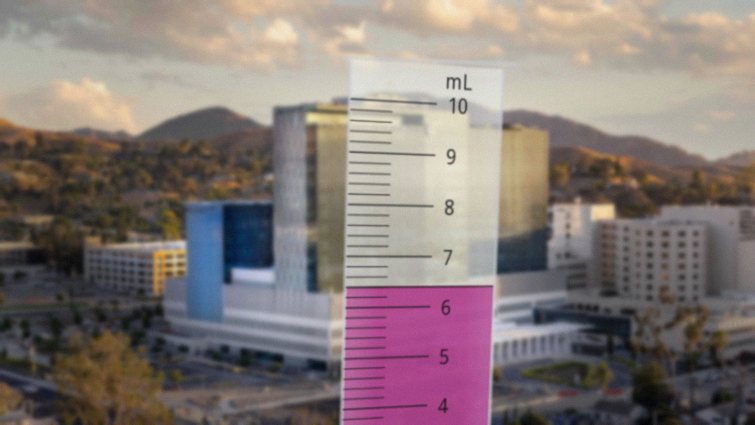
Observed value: 6.4; mL
